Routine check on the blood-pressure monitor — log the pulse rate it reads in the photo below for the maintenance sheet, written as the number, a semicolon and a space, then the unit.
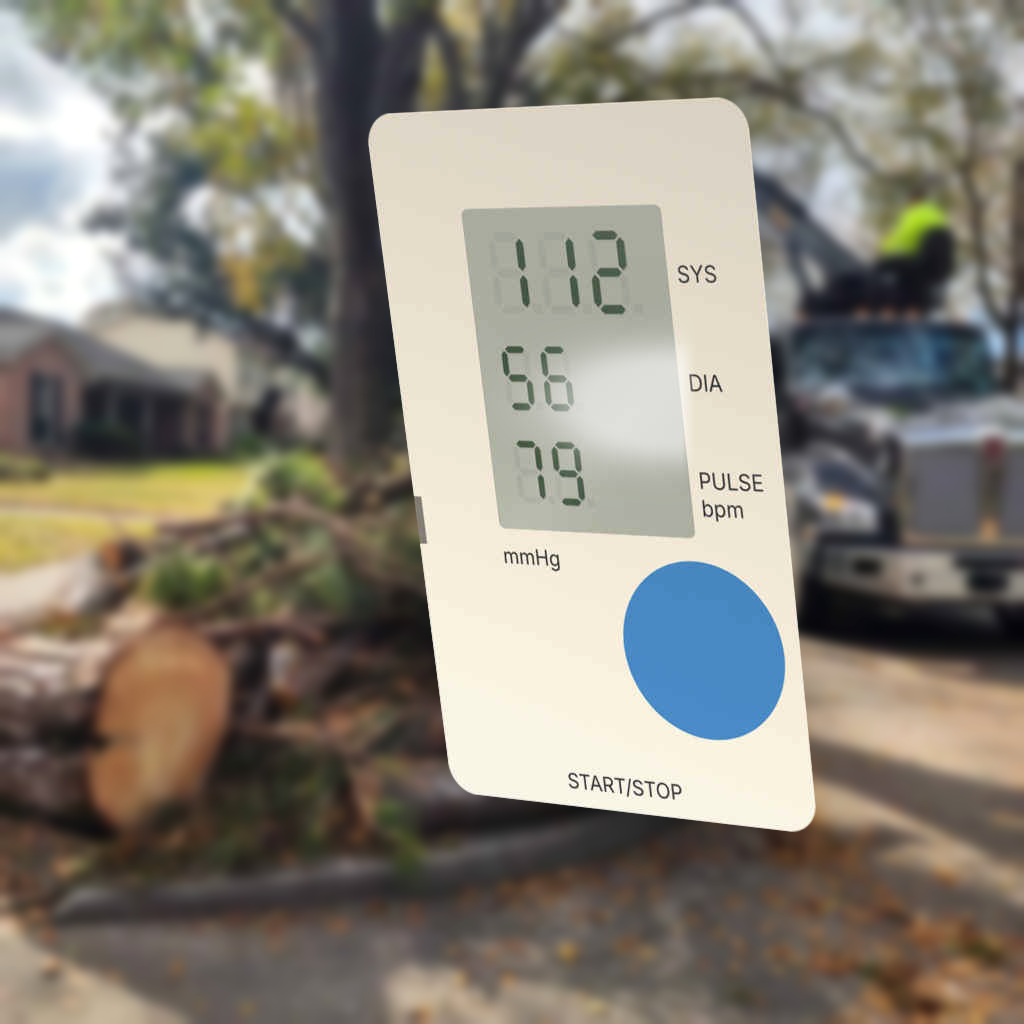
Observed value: 79; bpm
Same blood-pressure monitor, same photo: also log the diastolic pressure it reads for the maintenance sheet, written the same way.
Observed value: 56; mmHg
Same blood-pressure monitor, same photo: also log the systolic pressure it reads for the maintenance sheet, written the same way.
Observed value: 112; mmHg
